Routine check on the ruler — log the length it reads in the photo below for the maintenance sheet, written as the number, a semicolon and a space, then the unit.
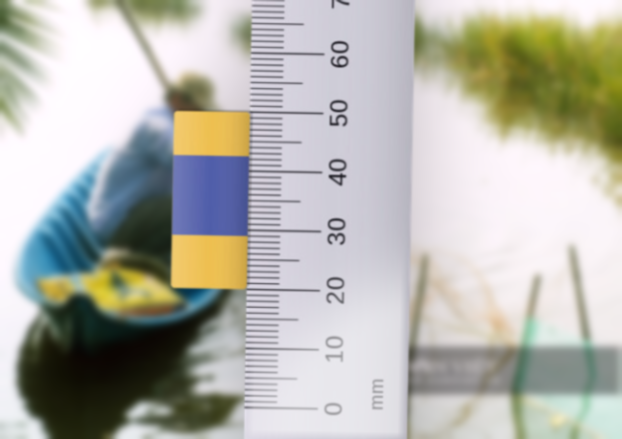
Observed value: 30; mm
